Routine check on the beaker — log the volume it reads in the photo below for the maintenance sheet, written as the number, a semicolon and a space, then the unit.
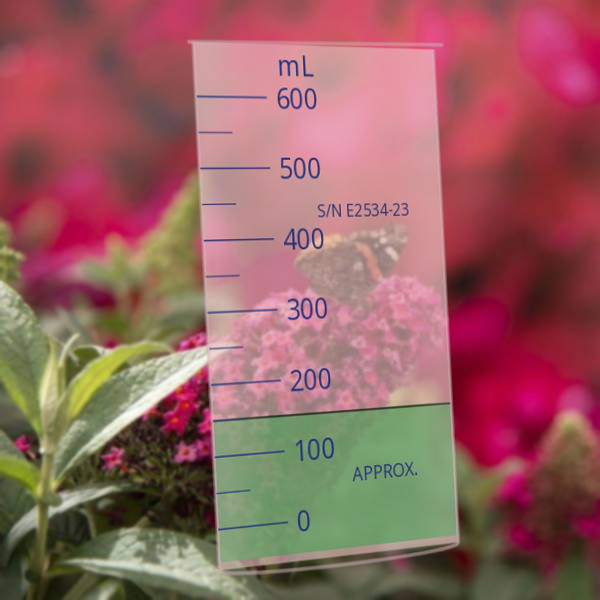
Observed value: 150; mL
